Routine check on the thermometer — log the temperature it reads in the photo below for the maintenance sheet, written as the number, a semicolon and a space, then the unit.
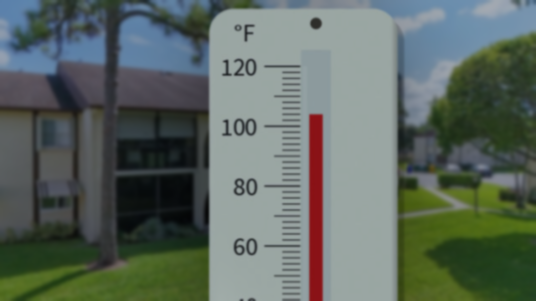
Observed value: 104; °F
